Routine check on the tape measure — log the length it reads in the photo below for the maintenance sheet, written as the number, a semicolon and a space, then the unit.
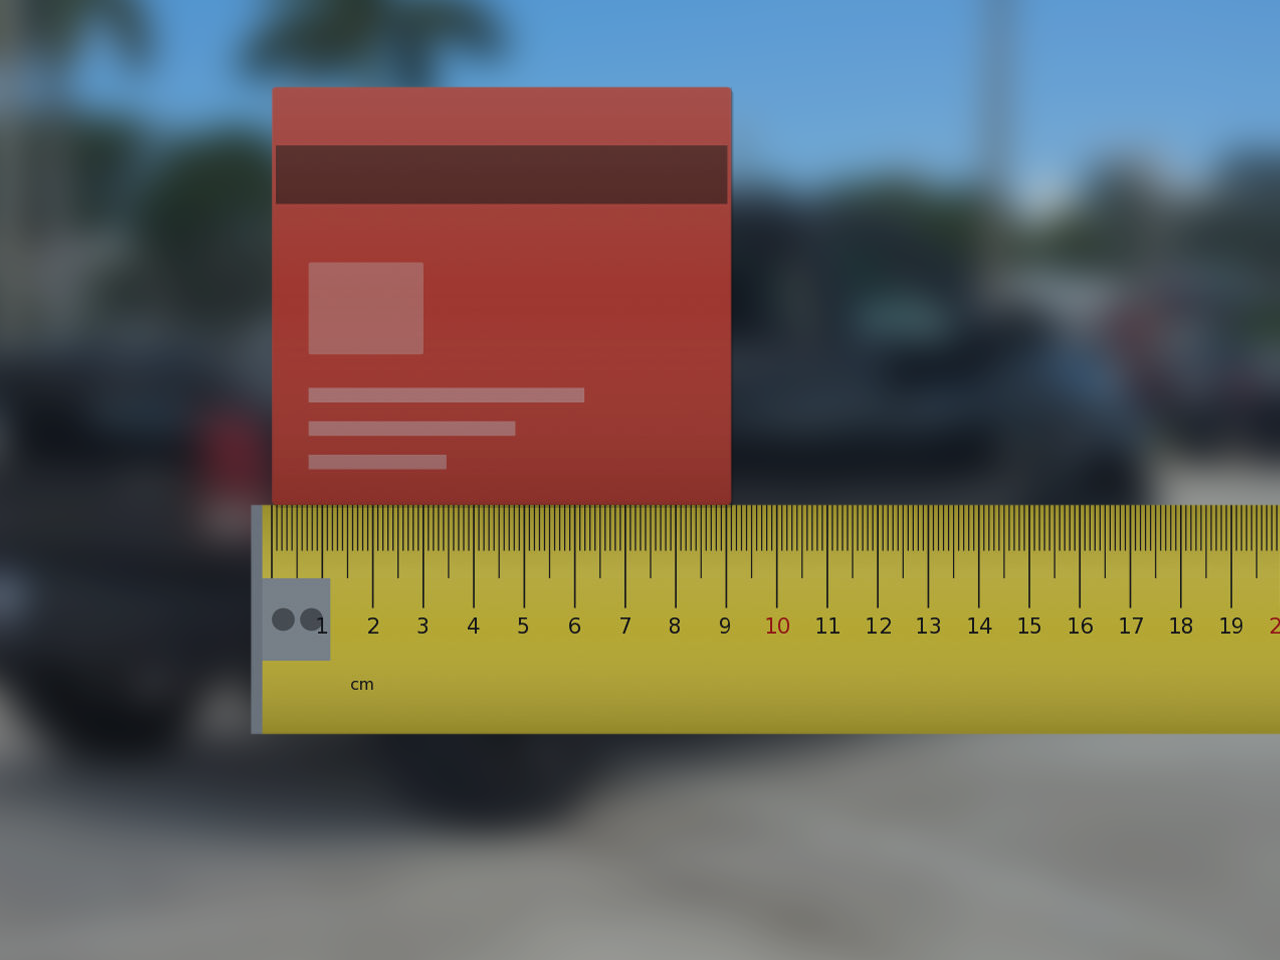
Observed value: 9.1; cm
